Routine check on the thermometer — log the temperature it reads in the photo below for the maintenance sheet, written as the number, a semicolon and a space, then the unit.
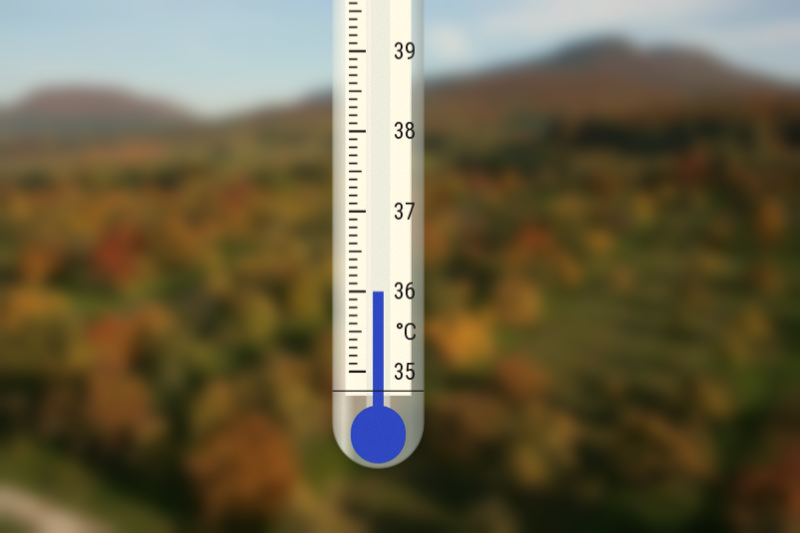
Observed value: 36; °C
